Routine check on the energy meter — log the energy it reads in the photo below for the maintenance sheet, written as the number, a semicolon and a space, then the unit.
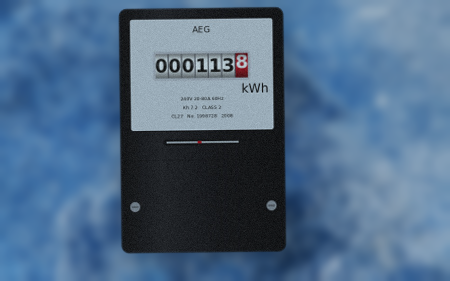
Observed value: 113.8; kWh
